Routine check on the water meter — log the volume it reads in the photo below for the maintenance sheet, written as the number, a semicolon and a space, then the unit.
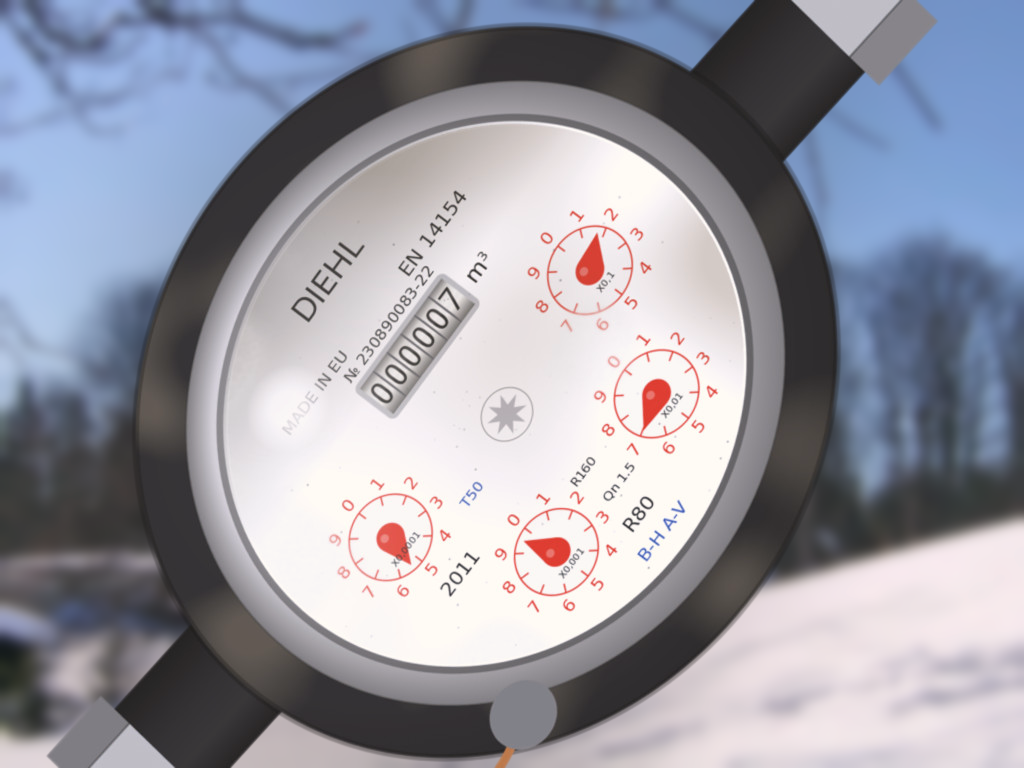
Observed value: 7.1695; m³
